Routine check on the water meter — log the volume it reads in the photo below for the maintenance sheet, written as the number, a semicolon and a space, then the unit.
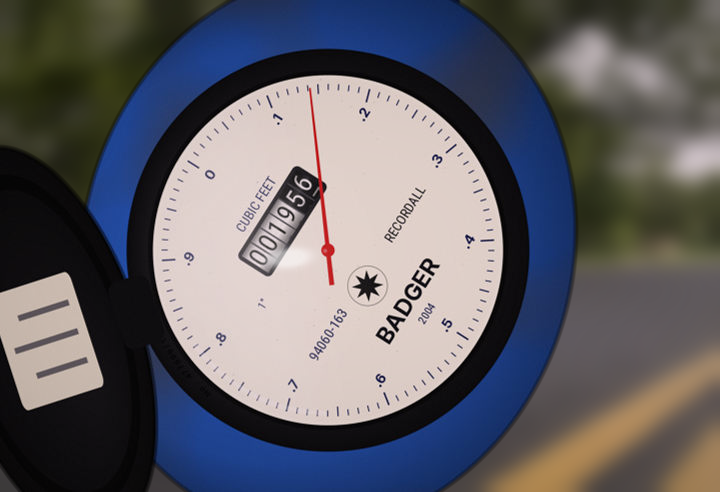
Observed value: 1956.14; ft³
